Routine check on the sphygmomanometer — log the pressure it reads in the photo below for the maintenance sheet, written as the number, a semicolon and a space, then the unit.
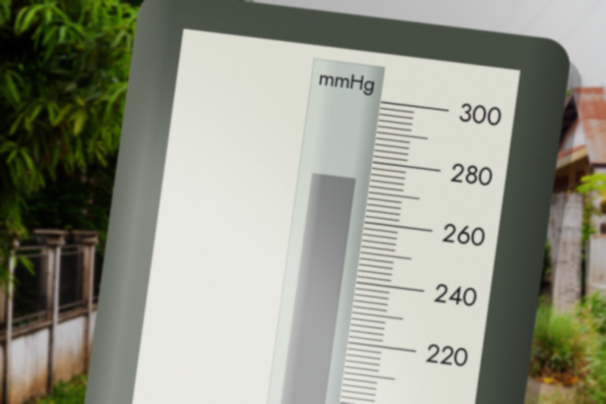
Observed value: 274; mmHg
